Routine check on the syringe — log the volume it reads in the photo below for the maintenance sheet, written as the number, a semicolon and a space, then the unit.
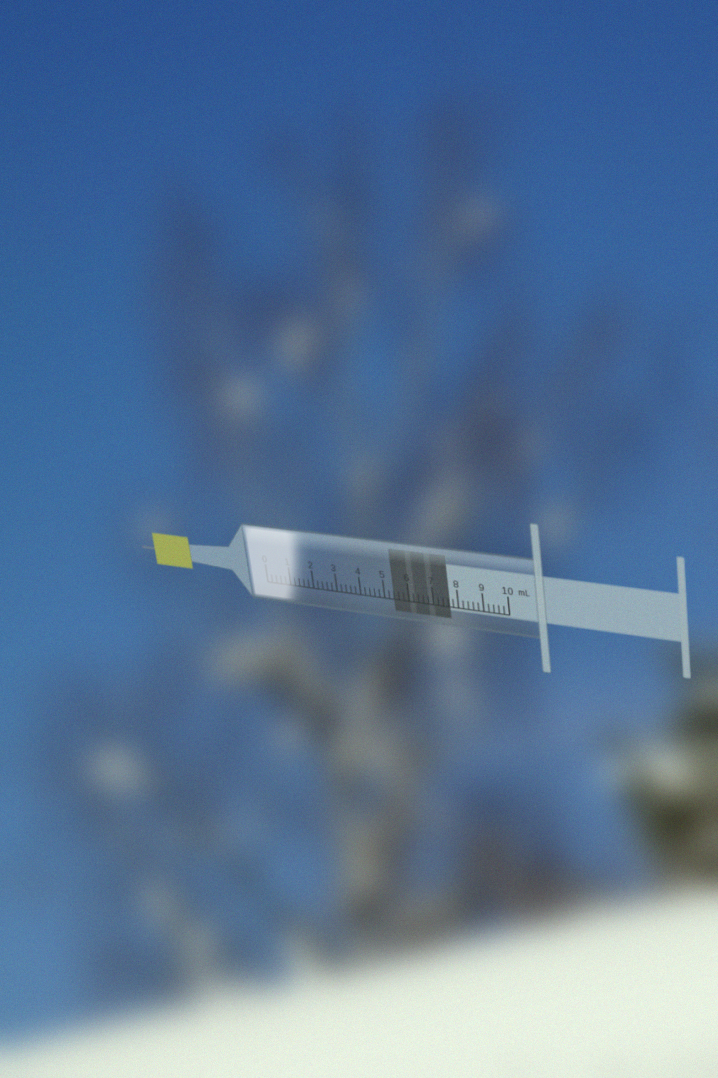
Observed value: 5.4; mL
